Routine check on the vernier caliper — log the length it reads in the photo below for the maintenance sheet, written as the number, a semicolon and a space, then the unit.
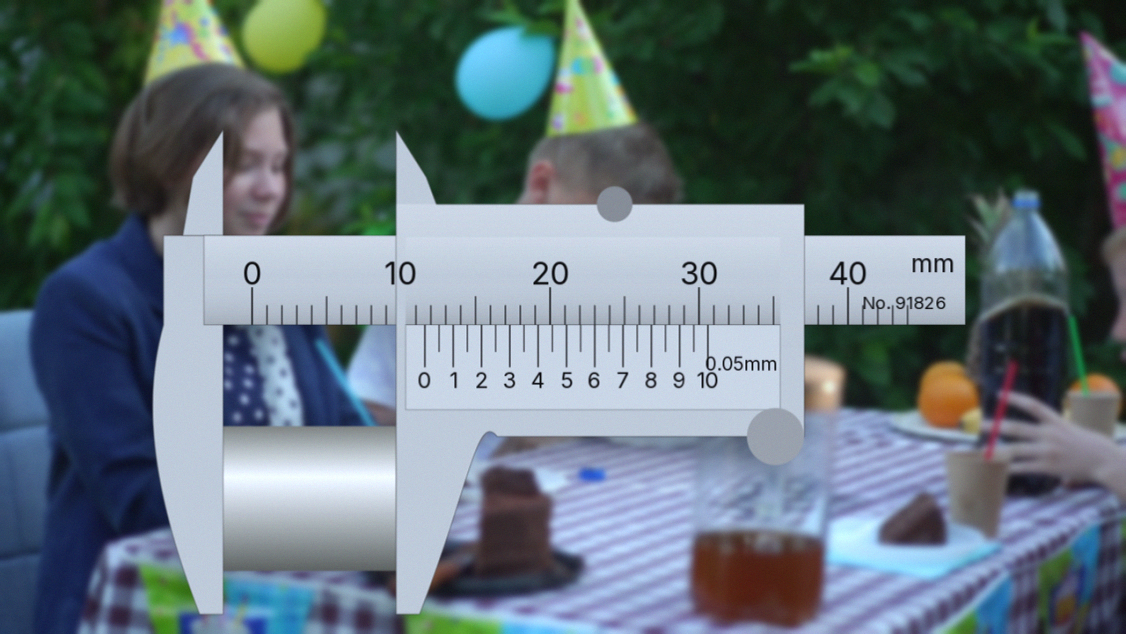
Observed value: 11.6; mm
